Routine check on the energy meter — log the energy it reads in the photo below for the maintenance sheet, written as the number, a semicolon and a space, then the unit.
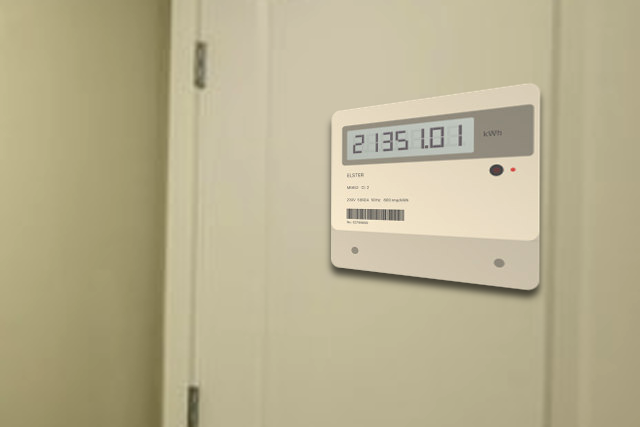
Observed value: 21351.01; kWh
